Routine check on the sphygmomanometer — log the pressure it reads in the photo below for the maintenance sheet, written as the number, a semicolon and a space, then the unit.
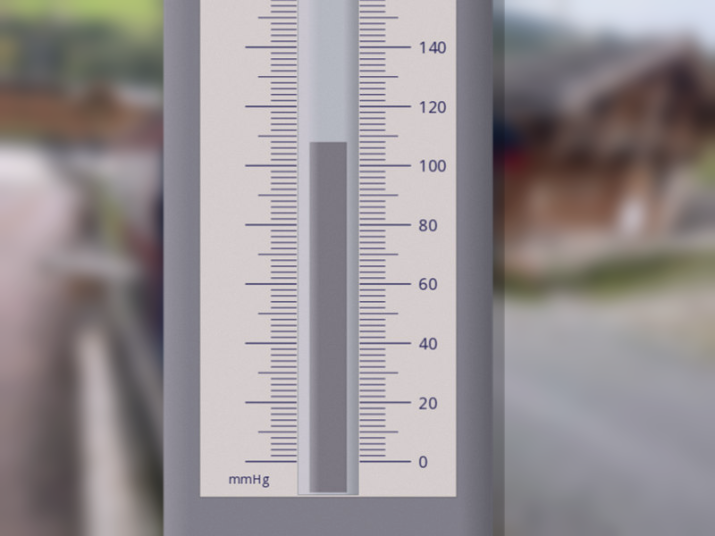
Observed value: 108; mmHg
